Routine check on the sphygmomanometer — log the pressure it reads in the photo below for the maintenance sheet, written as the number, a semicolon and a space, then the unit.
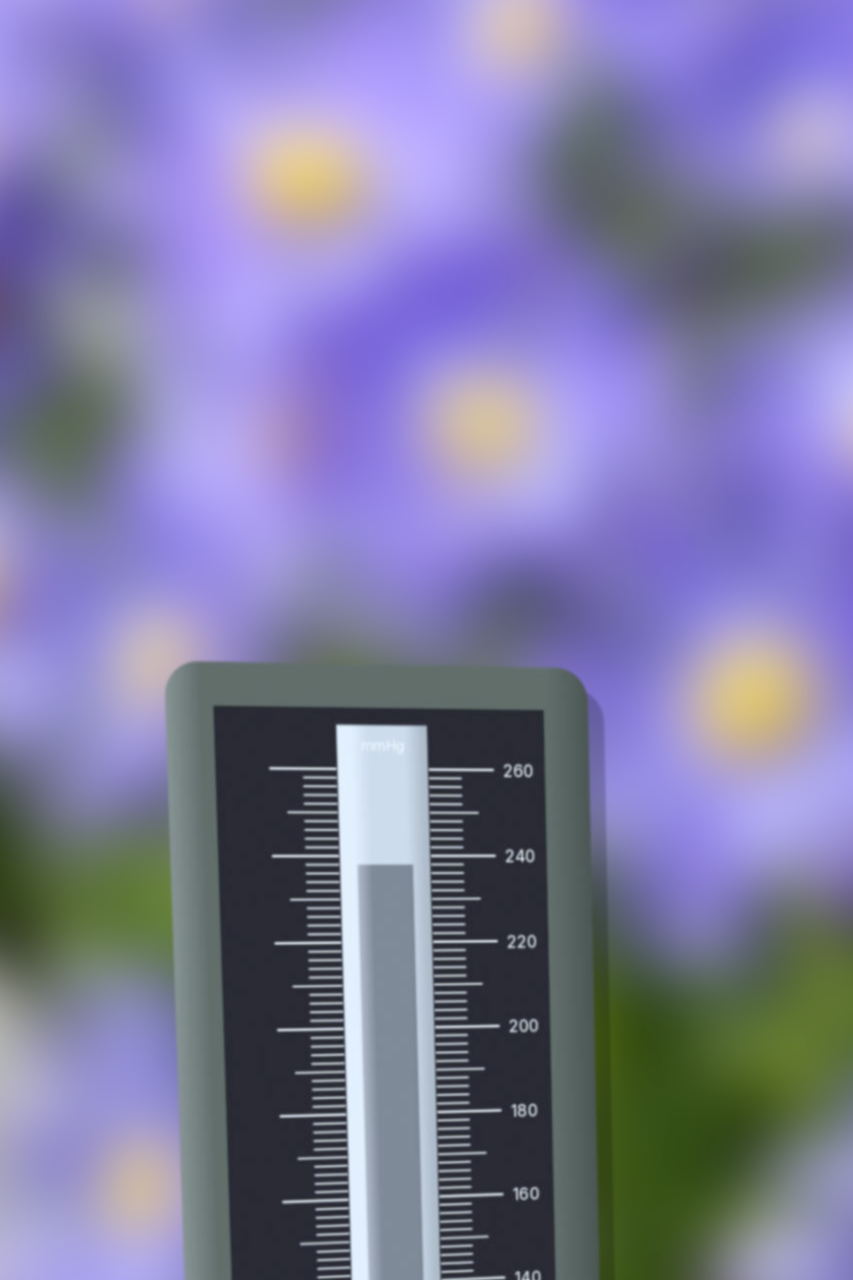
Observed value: 238; mmHg
